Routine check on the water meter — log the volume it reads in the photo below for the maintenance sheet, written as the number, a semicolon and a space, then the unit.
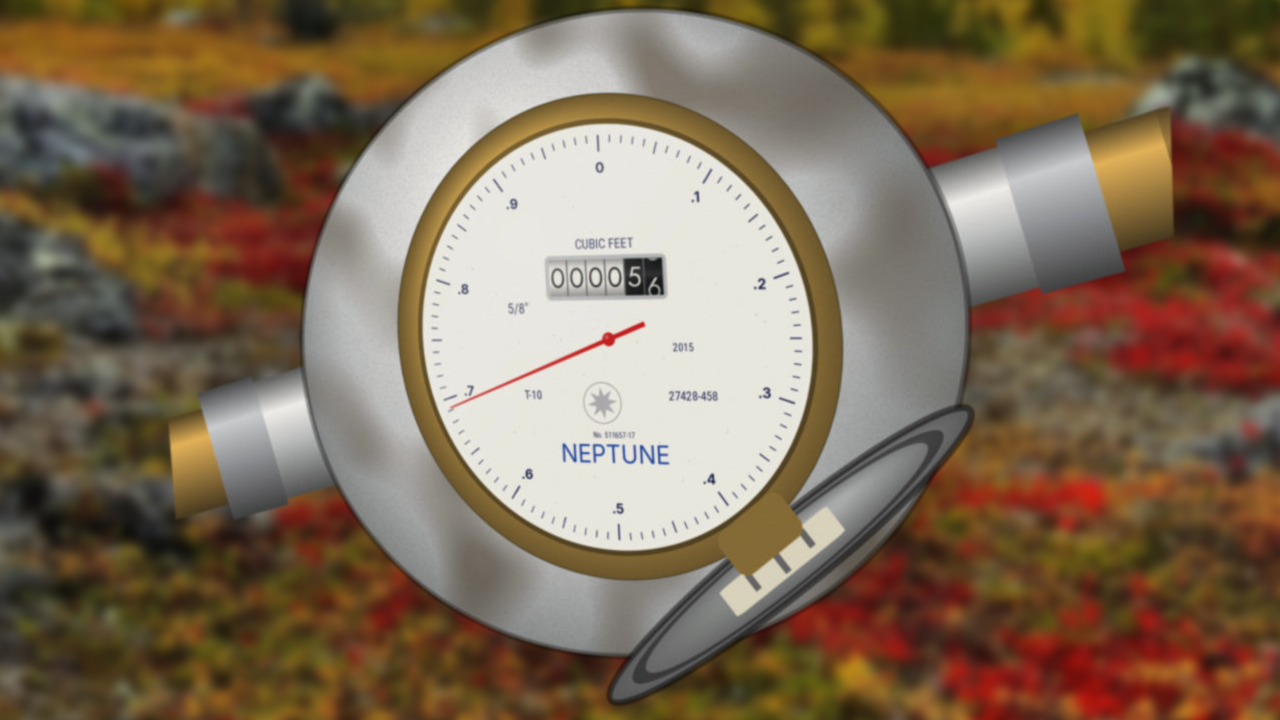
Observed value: 55.69; ft³
